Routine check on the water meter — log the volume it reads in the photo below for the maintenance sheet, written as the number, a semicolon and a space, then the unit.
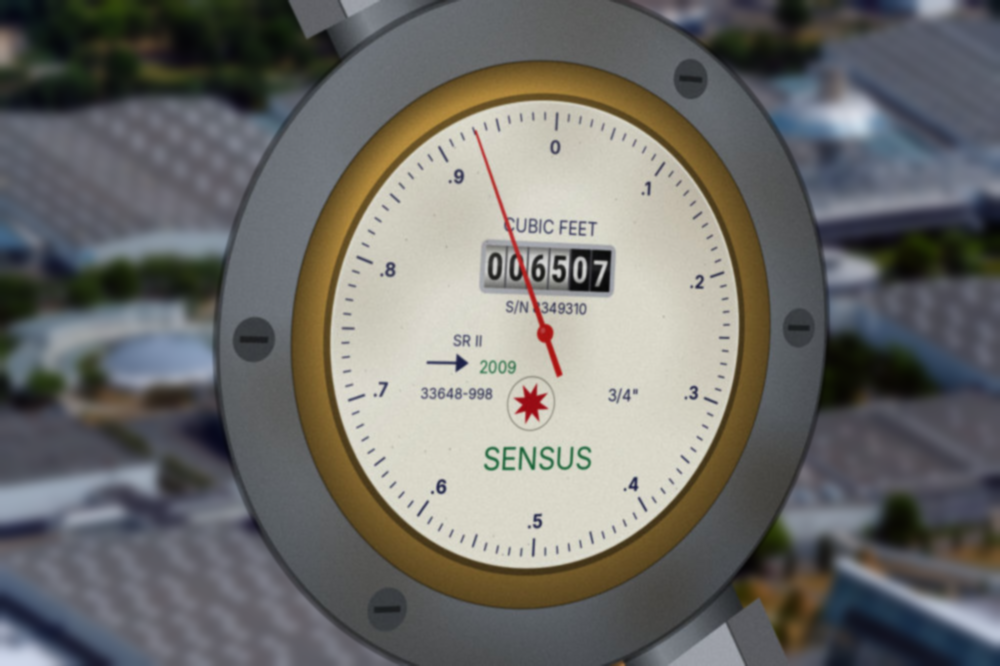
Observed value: 6506.93; ft³
